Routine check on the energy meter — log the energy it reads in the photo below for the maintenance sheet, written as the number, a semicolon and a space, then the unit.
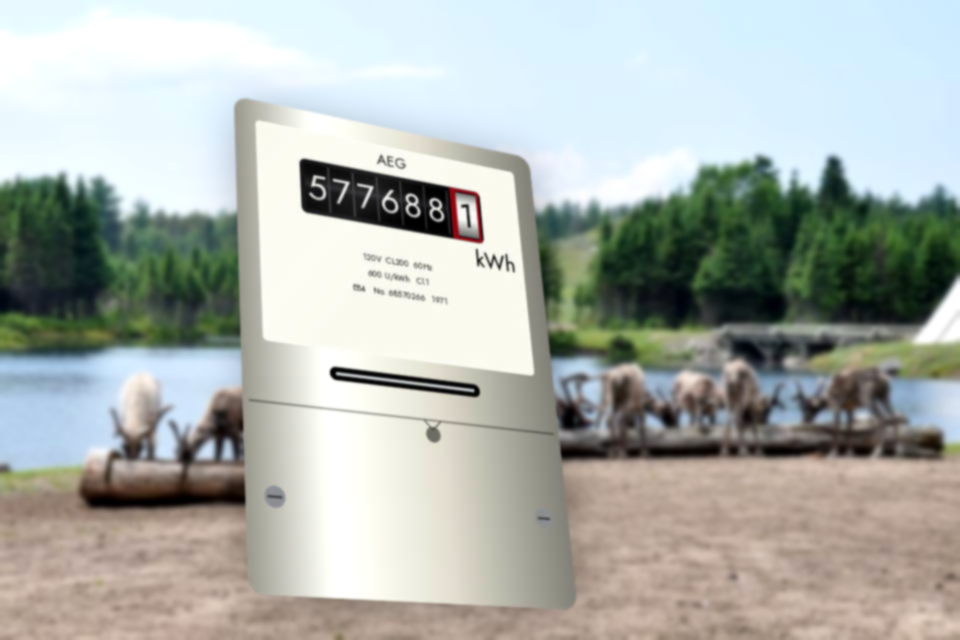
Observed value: 577688.1; kWh
